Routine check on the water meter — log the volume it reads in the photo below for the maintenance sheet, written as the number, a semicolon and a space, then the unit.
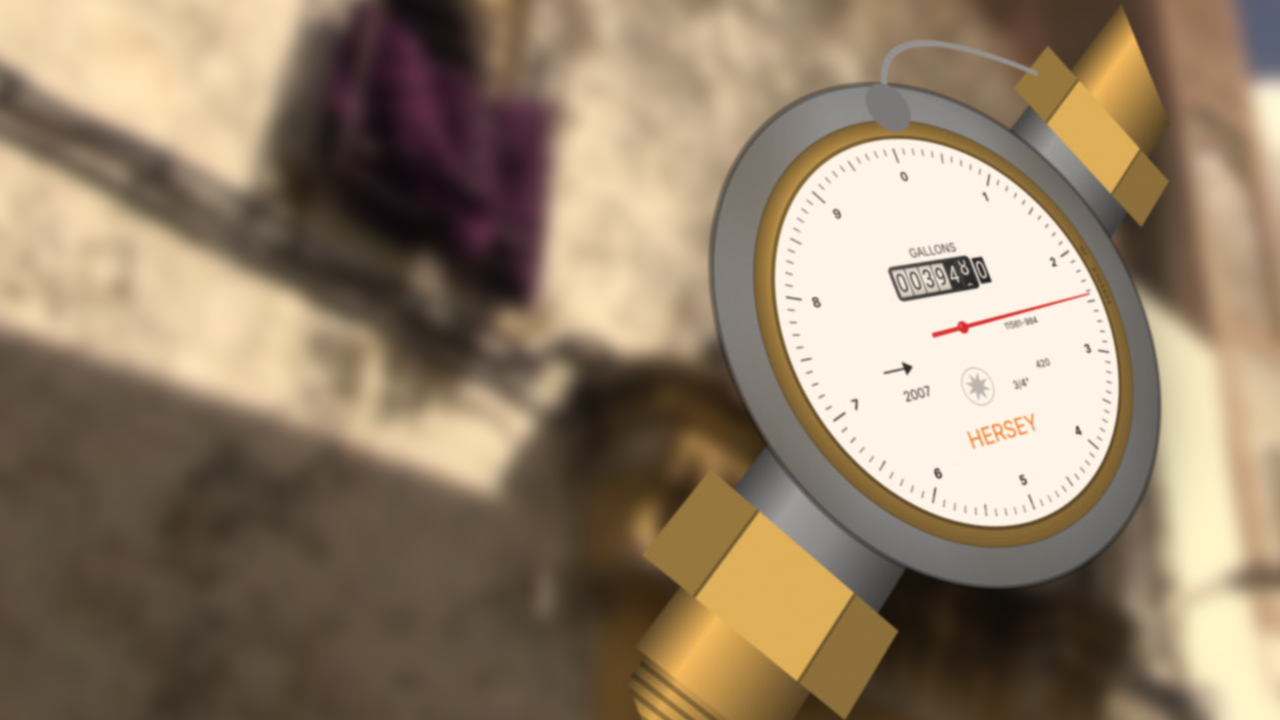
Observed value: 39482.4; gal
